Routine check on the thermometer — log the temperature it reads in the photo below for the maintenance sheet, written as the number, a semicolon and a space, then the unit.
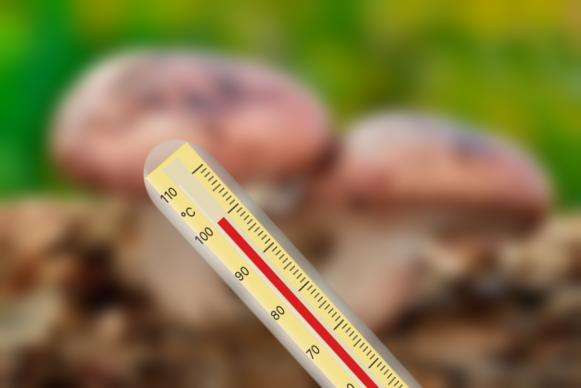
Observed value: 100; °C
